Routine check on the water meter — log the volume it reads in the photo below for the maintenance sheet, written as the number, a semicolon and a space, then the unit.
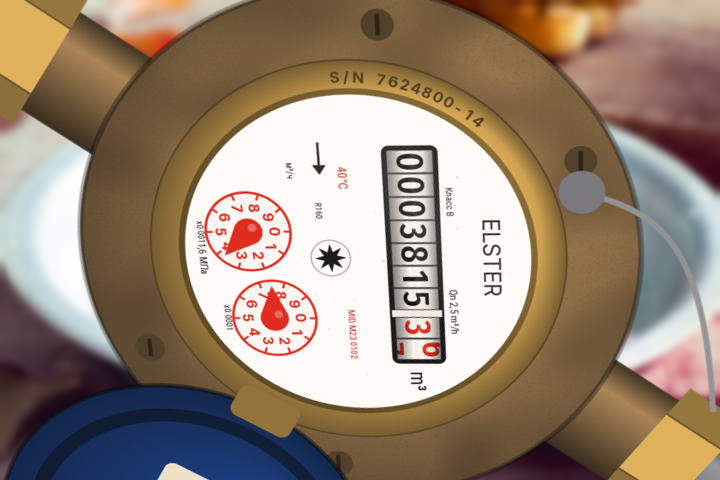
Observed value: 3815.3637; m³
